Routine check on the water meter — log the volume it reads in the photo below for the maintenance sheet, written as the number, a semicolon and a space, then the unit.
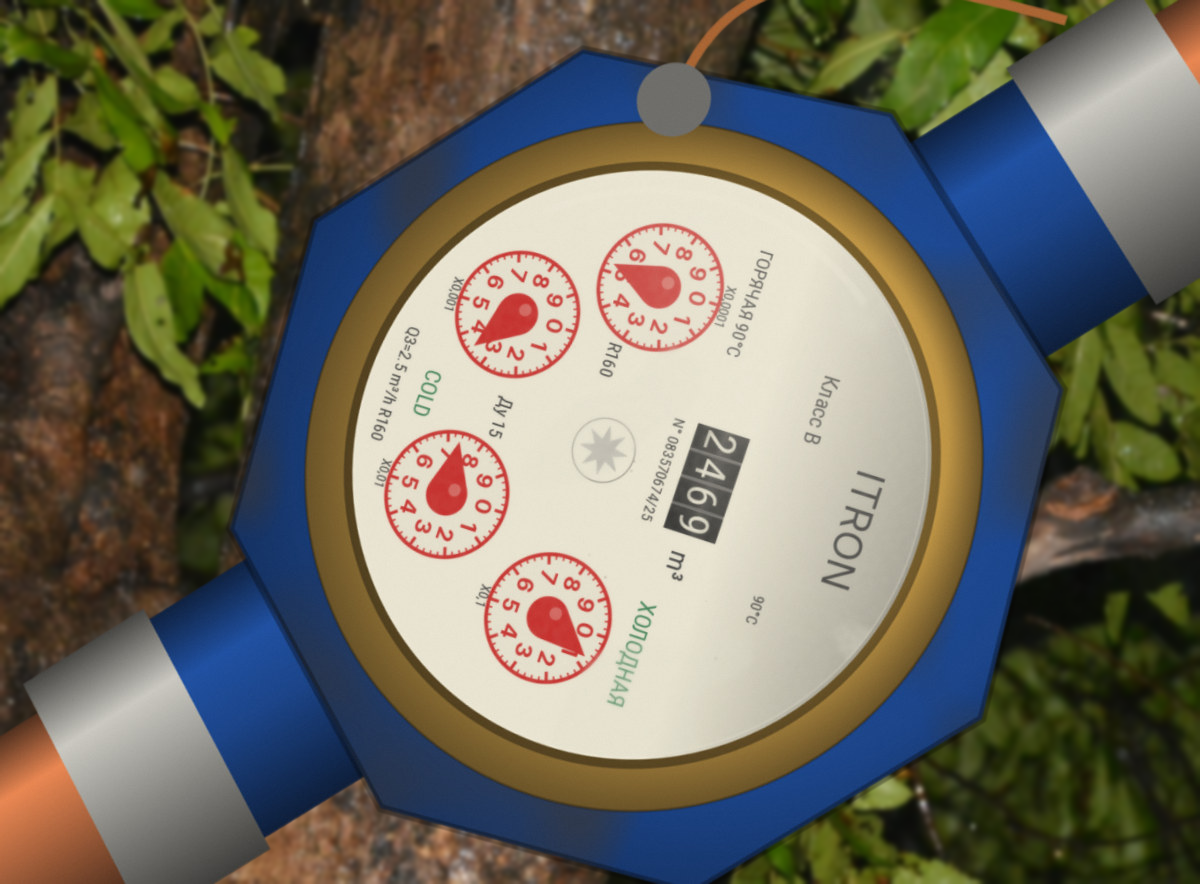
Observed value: 2469.0735; m³
